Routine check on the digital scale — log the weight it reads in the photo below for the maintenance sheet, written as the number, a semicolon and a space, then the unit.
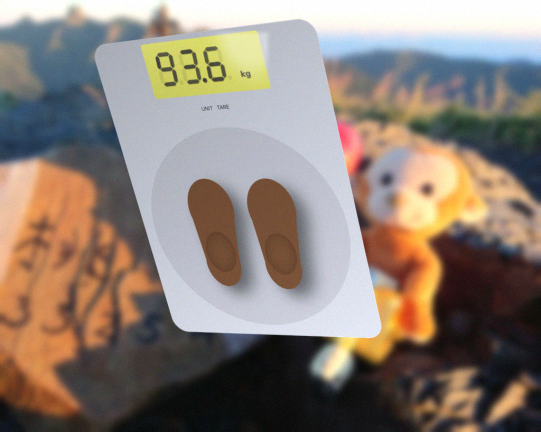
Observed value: 93.6; kg
